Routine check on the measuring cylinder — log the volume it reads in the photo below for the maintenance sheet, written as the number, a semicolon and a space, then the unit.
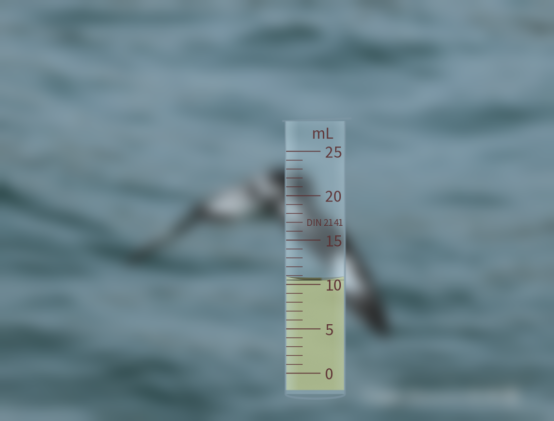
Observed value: 10.5; mL
